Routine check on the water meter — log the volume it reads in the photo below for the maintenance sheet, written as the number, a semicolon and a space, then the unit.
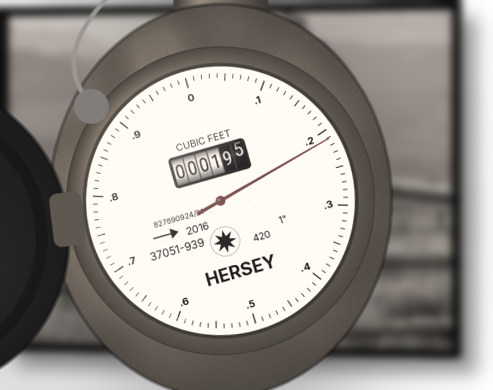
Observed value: 195.21; ft³
